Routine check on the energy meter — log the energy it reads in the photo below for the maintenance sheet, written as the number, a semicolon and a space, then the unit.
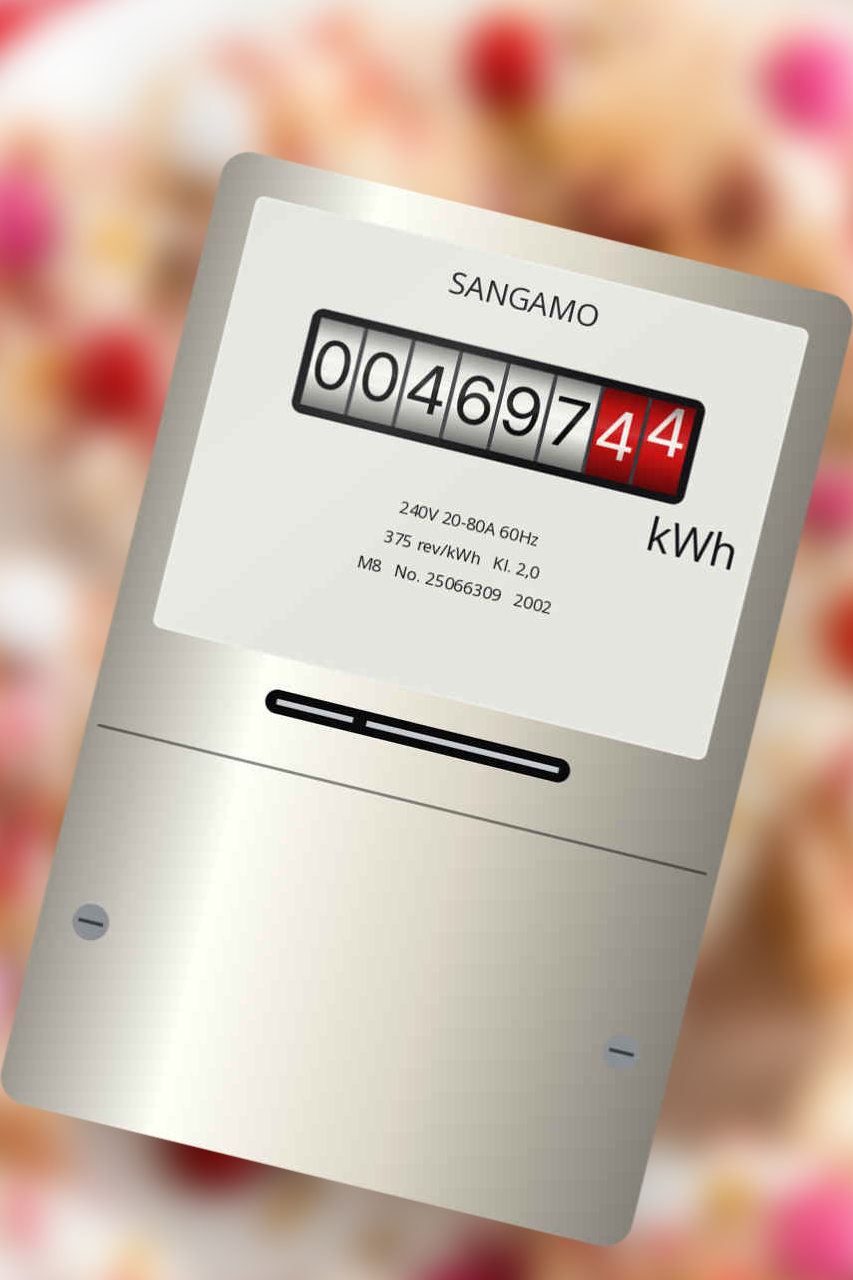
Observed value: 4697.44; kWh
